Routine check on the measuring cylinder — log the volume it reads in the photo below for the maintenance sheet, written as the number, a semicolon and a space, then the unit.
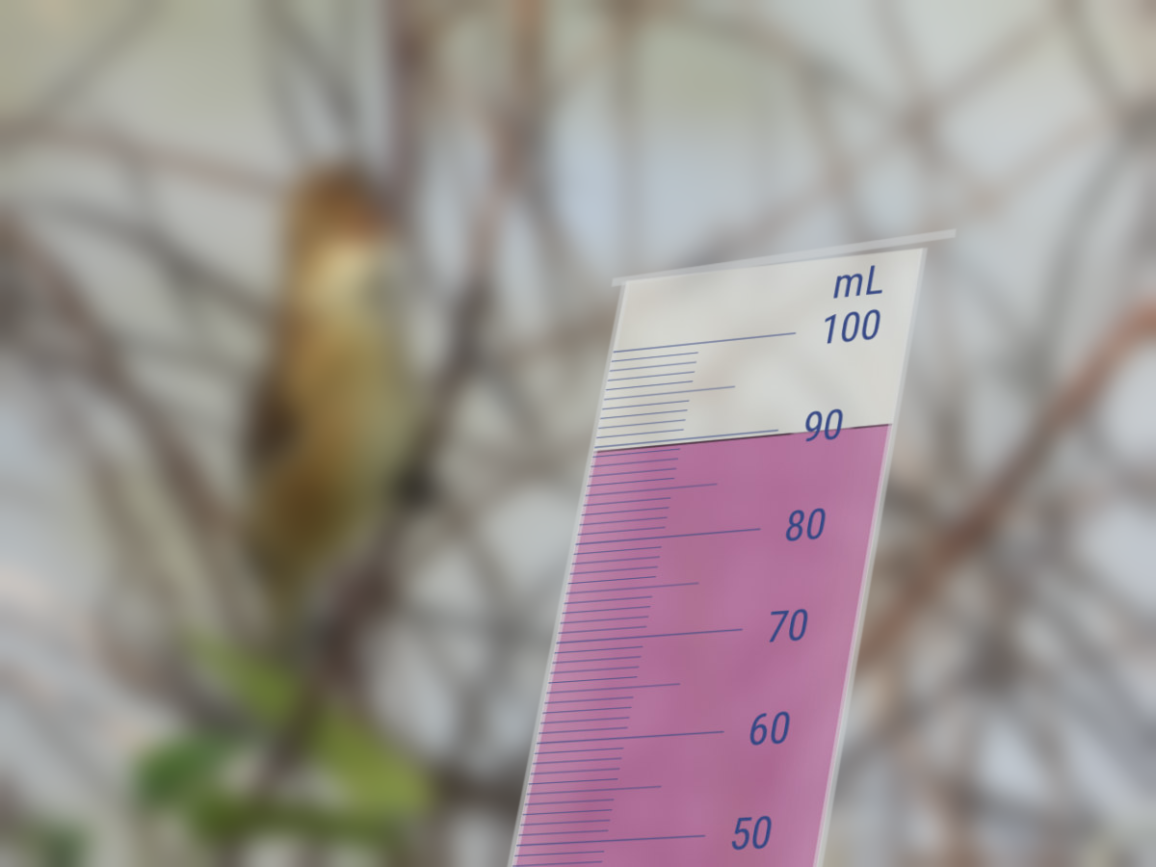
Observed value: 89.5; mL
